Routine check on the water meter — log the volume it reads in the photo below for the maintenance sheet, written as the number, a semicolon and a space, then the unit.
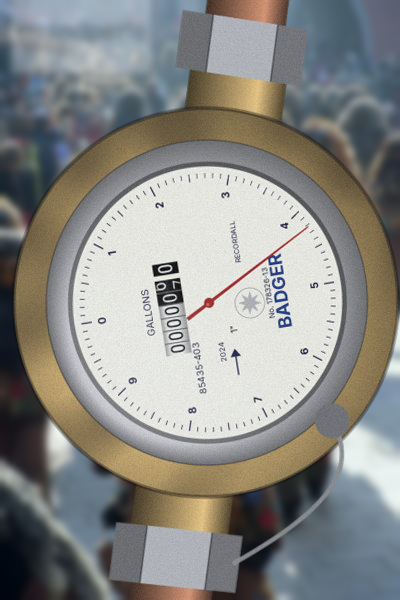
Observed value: 64.2; gal
